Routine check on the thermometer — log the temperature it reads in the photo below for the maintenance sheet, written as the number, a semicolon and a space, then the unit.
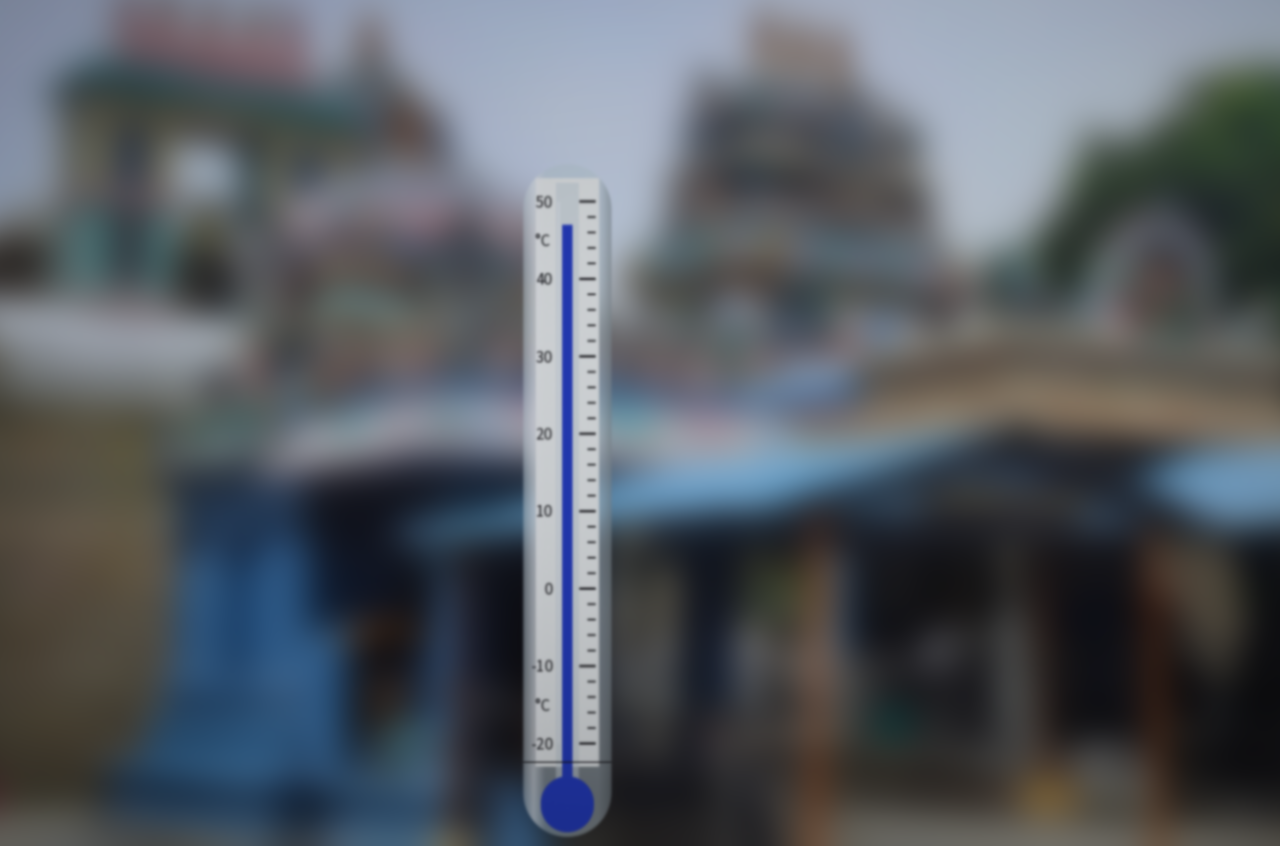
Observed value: 47; °C
